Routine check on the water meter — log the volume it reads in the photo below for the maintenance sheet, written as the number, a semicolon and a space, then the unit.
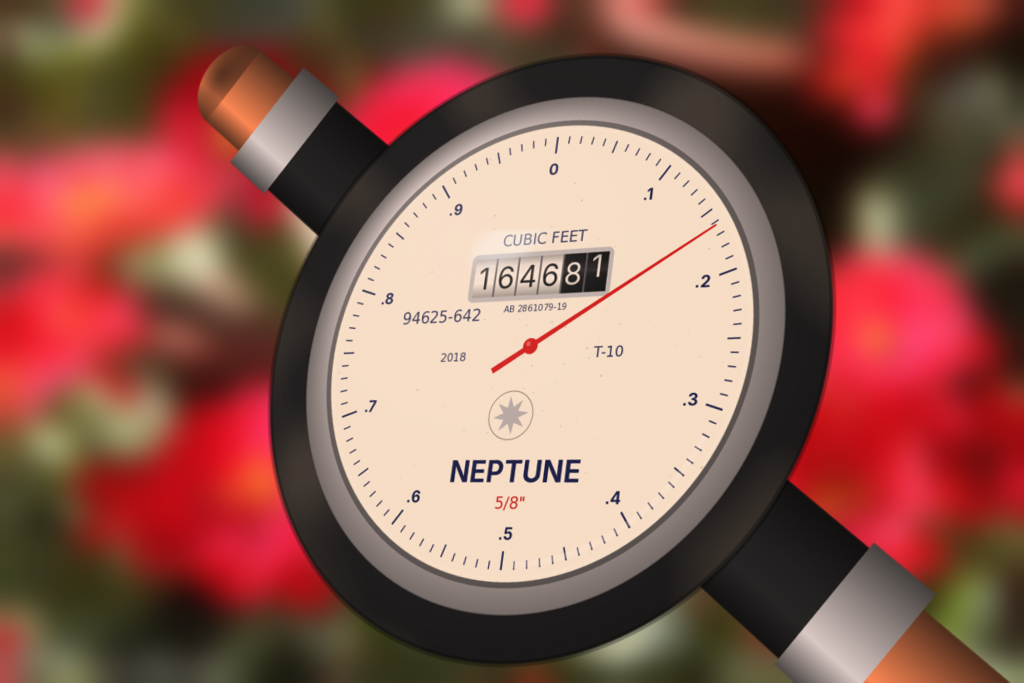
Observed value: 164681.16; ft³
